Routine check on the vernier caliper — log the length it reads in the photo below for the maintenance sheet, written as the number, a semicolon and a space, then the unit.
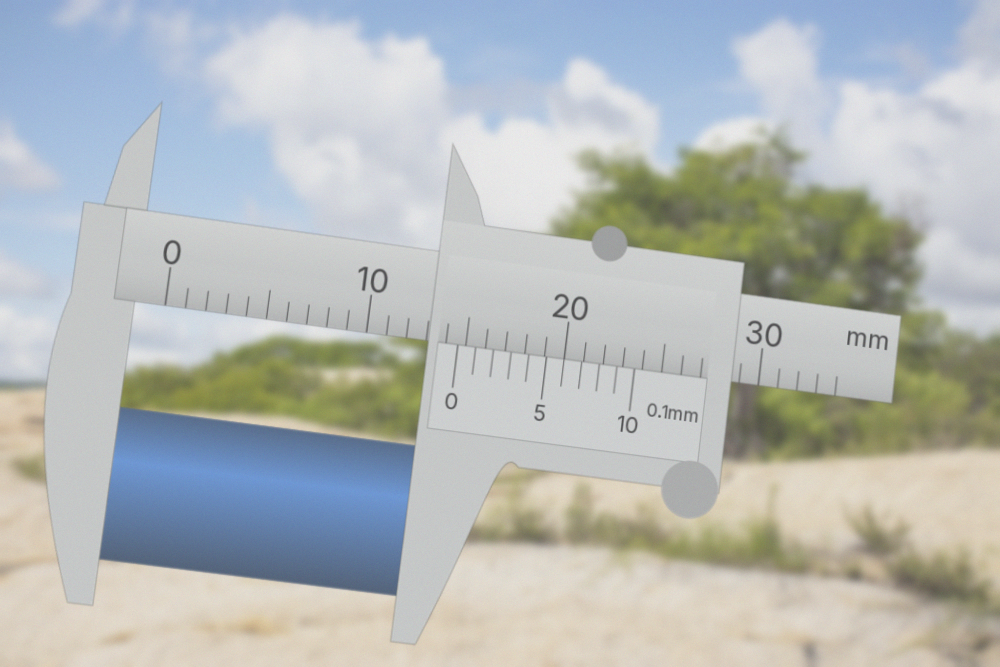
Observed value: 14.6; mm
